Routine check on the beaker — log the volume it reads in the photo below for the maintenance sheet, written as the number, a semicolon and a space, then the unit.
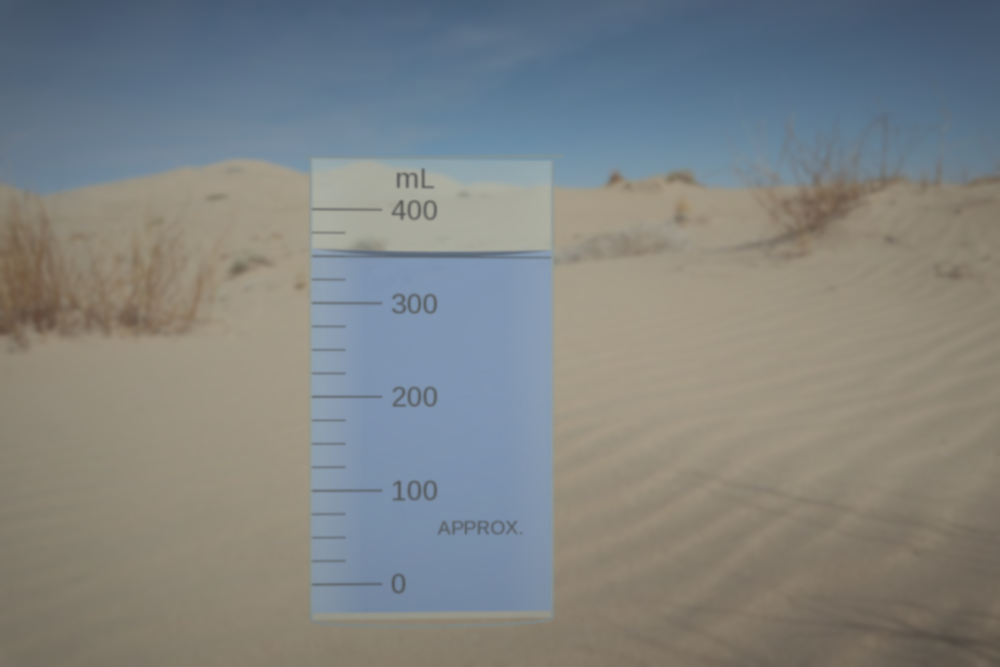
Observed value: 350; mL
